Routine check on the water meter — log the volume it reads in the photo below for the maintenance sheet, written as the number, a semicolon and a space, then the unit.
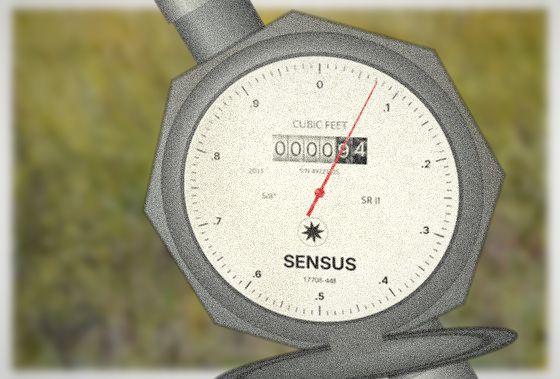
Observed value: 94.07; ft³
